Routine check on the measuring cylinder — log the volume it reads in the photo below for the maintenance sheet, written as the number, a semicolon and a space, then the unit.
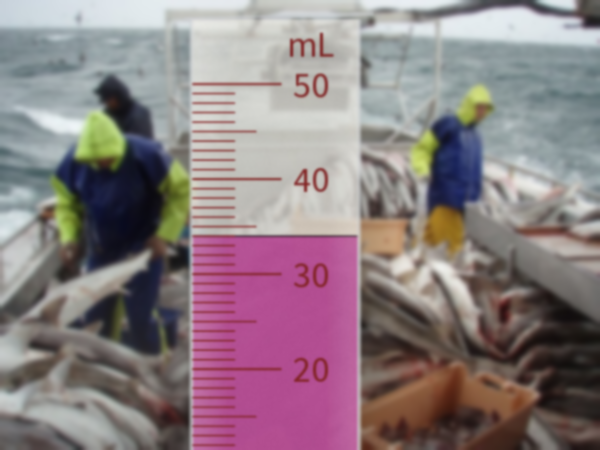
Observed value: 34; mL
